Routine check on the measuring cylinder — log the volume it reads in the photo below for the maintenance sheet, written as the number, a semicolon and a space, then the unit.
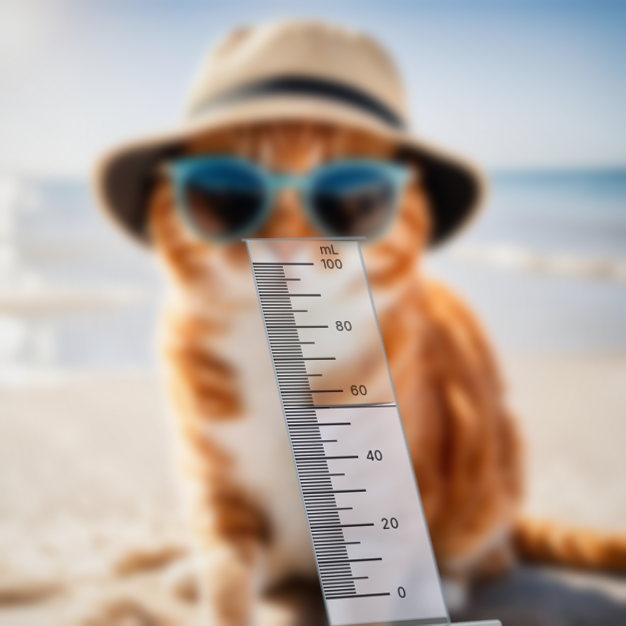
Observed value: 55; mL
